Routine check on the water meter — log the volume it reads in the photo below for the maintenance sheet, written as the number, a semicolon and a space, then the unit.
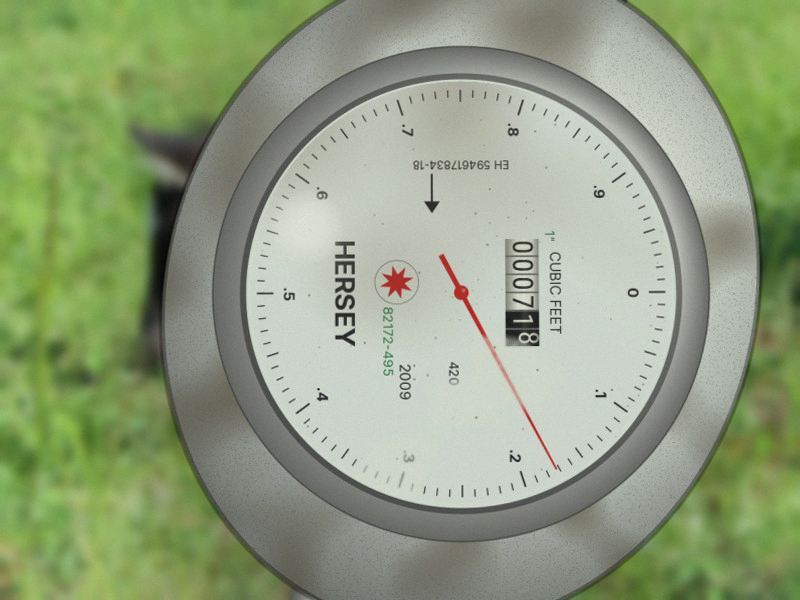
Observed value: 718.17; ft³
